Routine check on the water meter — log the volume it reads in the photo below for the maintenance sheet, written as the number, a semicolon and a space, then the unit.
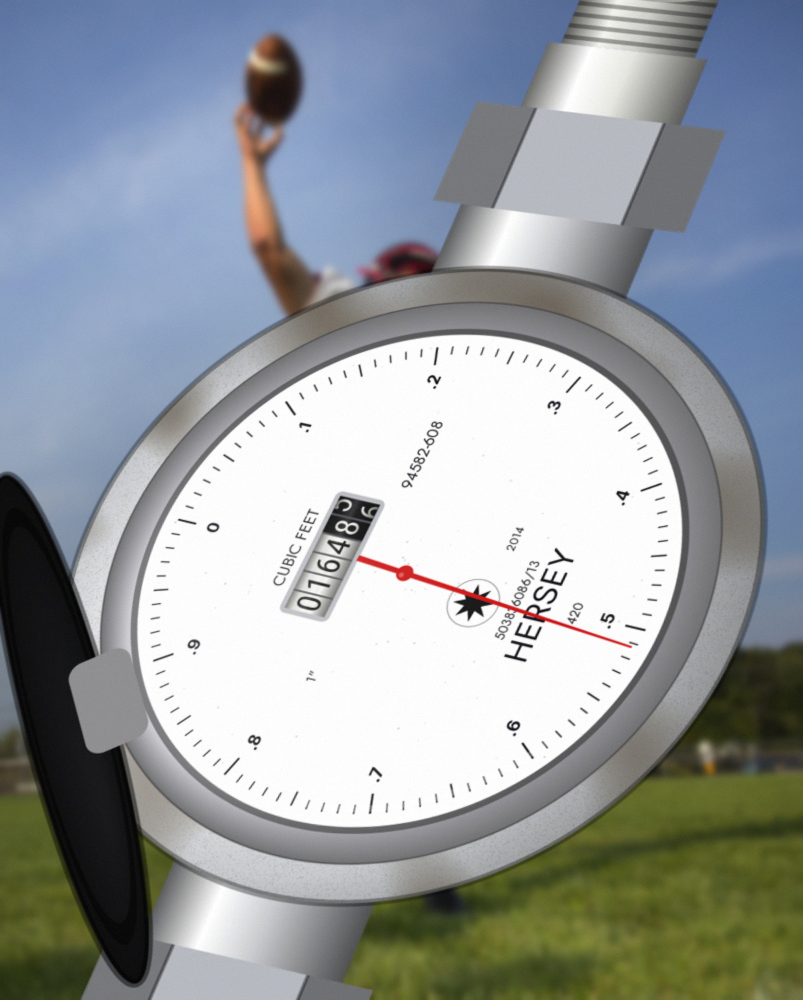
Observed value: 16485.51; ft³
